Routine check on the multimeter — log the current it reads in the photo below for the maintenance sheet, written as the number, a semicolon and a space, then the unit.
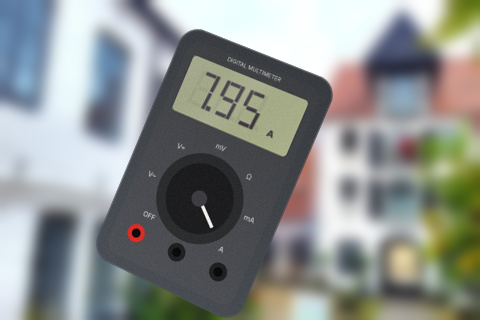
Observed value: 7.95; A
